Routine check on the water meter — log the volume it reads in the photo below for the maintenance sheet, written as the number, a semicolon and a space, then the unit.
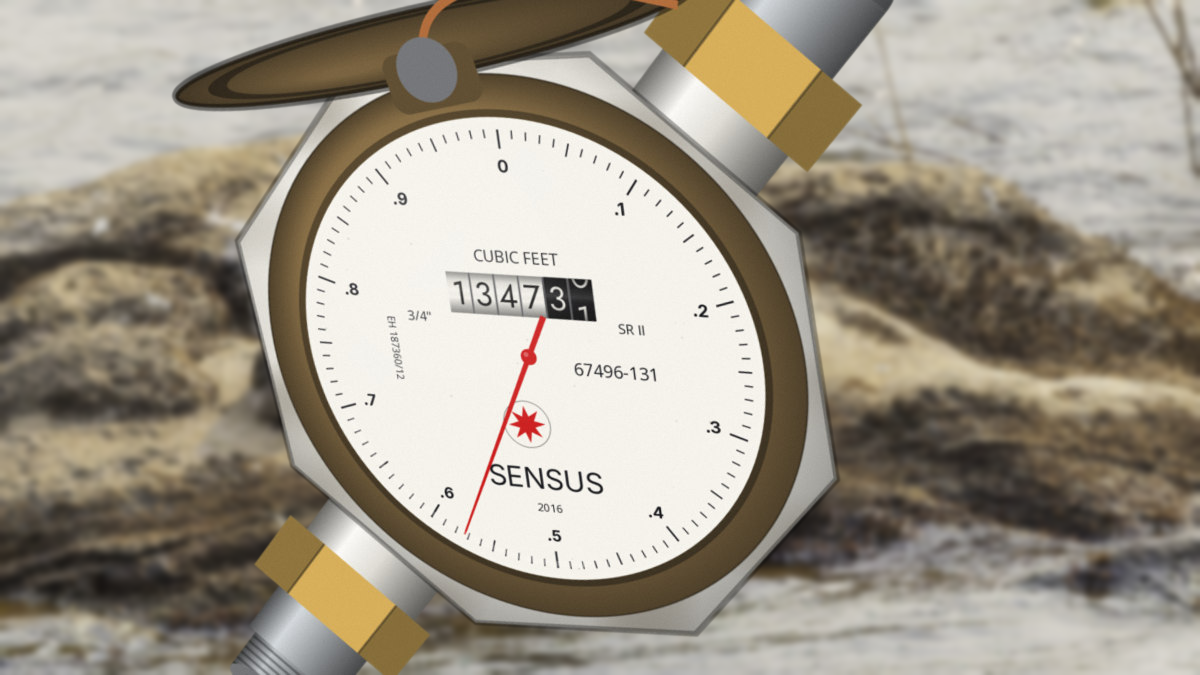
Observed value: 134730.57; ft³
